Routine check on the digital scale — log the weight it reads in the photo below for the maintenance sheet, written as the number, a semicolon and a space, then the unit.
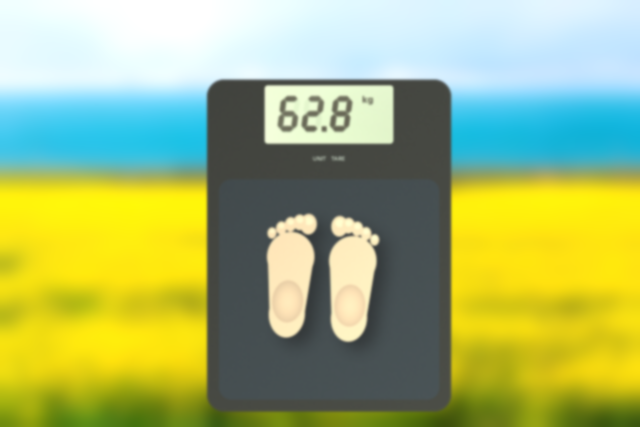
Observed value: 62.8; kg
